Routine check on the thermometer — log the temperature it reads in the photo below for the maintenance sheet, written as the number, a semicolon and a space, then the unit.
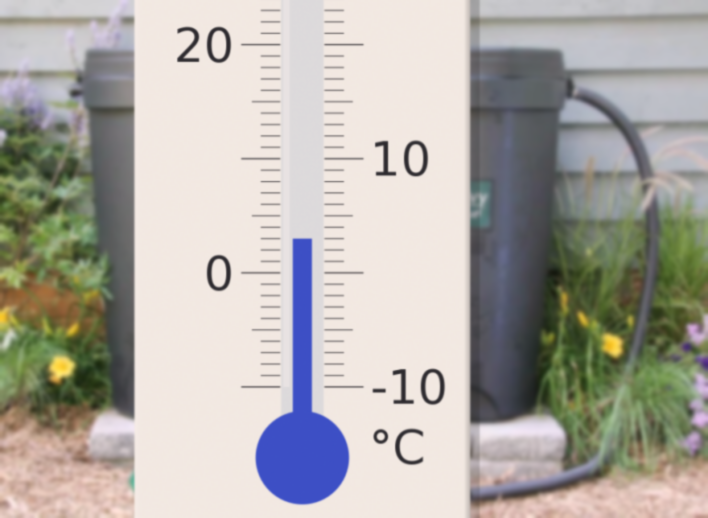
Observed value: 3; °C
